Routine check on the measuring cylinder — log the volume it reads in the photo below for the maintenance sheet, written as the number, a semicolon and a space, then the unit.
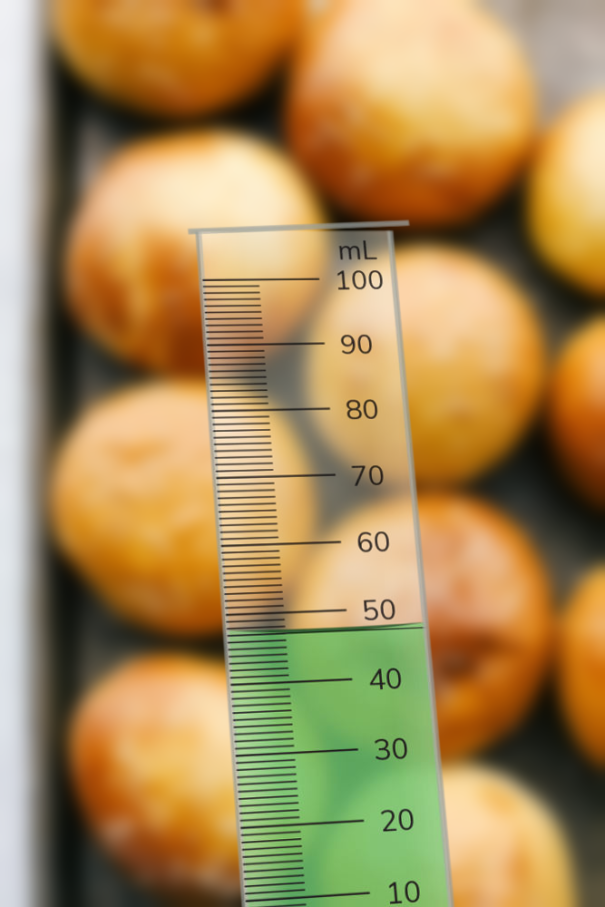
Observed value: 47; mL
